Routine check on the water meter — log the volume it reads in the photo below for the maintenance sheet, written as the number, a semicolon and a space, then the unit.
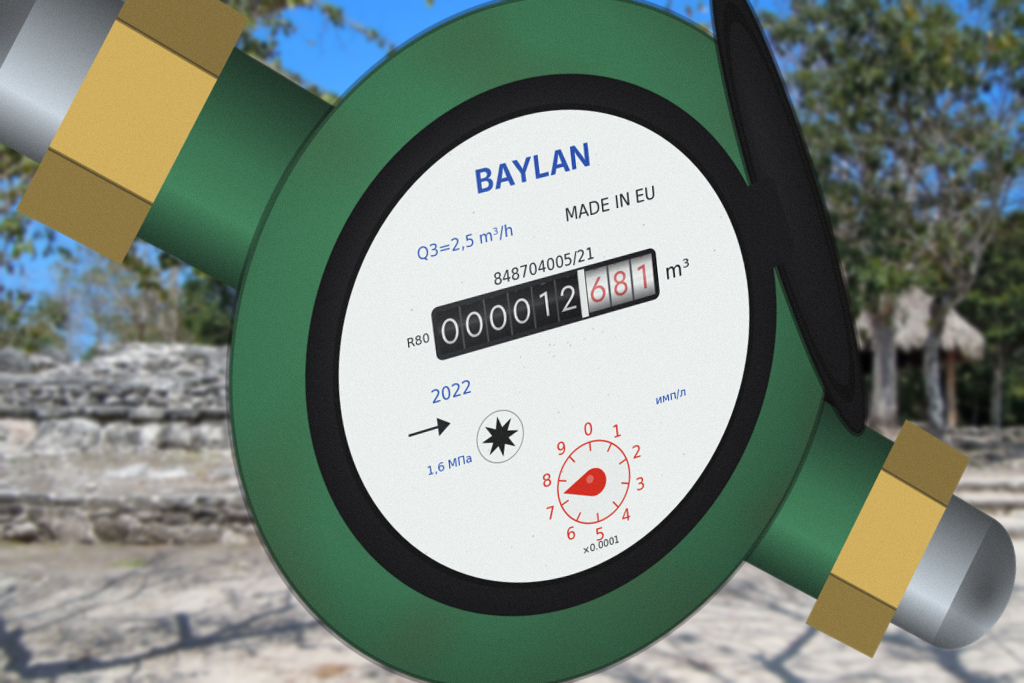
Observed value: 12.6817; m³
